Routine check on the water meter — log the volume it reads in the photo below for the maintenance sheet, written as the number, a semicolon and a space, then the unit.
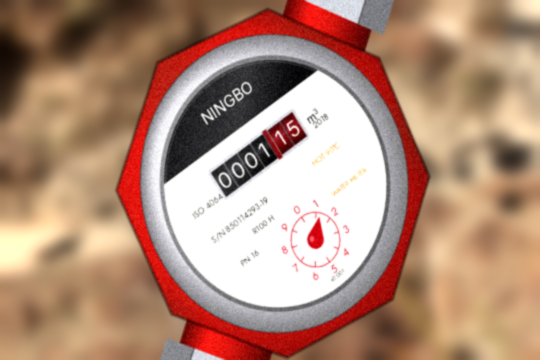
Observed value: 1.151; m³
